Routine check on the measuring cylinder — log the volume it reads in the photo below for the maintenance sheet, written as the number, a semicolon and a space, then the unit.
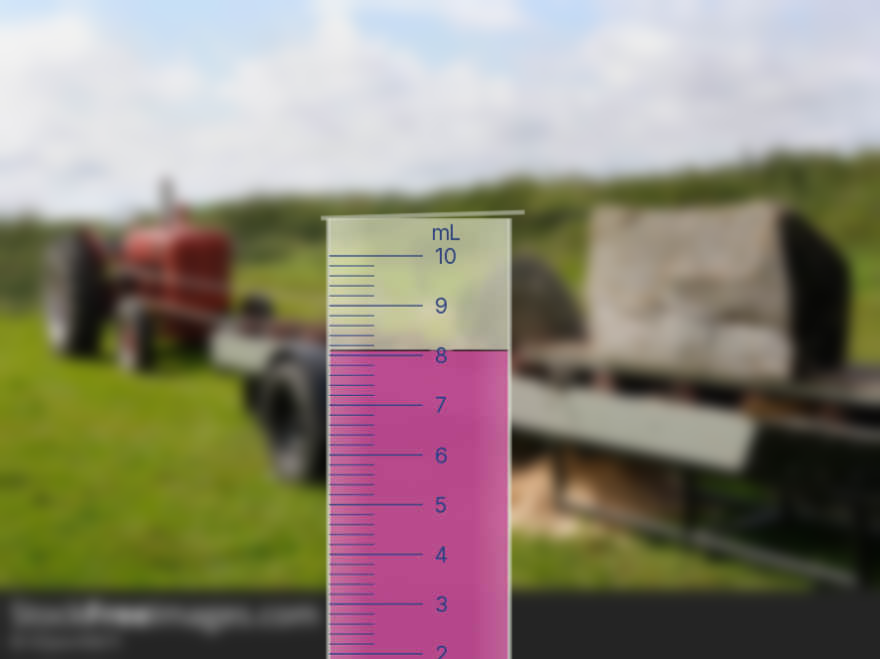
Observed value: 8.1; mL
